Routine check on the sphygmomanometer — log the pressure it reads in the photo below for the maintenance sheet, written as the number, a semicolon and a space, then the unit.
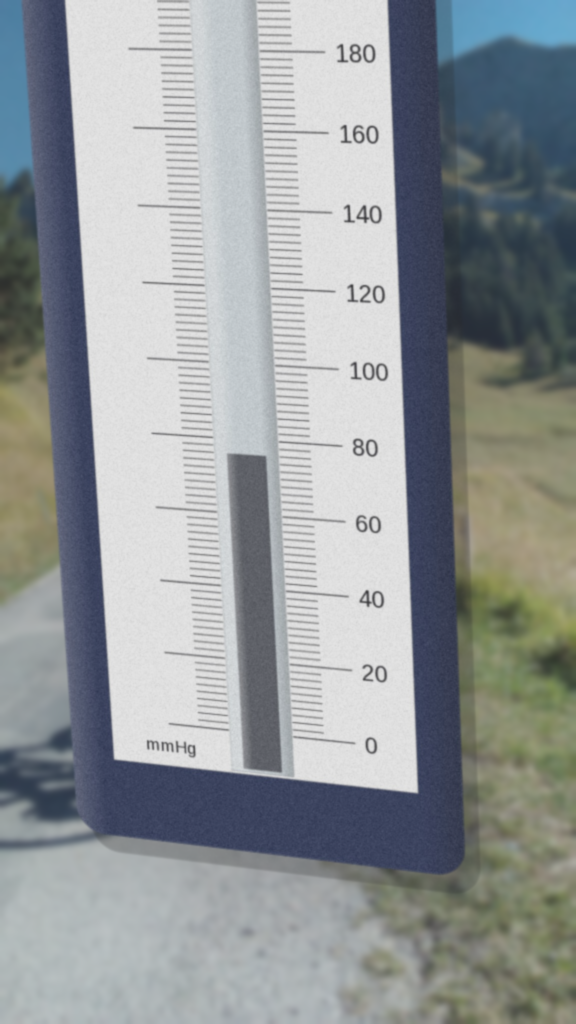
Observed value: 76; mmHg
